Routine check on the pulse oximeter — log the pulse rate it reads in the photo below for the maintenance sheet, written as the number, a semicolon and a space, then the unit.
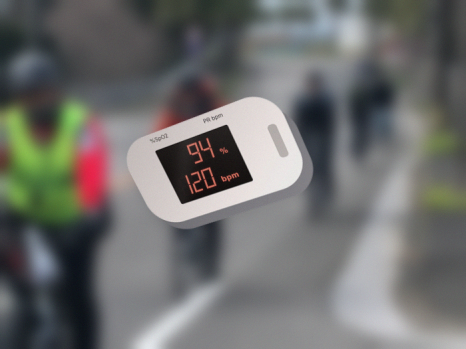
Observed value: 120; bpm
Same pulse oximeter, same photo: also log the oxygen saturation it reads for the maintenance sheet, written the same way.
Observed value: 94; %
